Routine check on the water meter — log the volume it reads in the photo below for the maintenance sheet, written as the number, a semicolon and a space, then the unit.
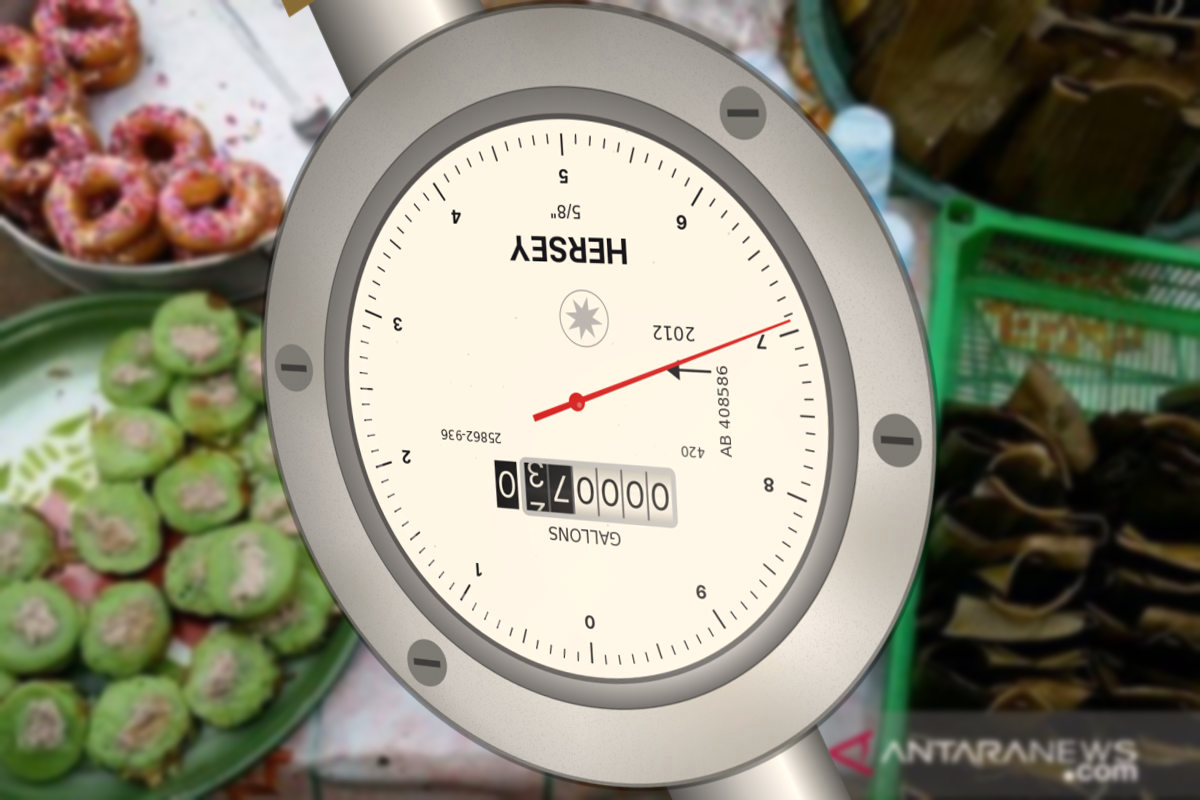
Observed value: 726.9; gal
